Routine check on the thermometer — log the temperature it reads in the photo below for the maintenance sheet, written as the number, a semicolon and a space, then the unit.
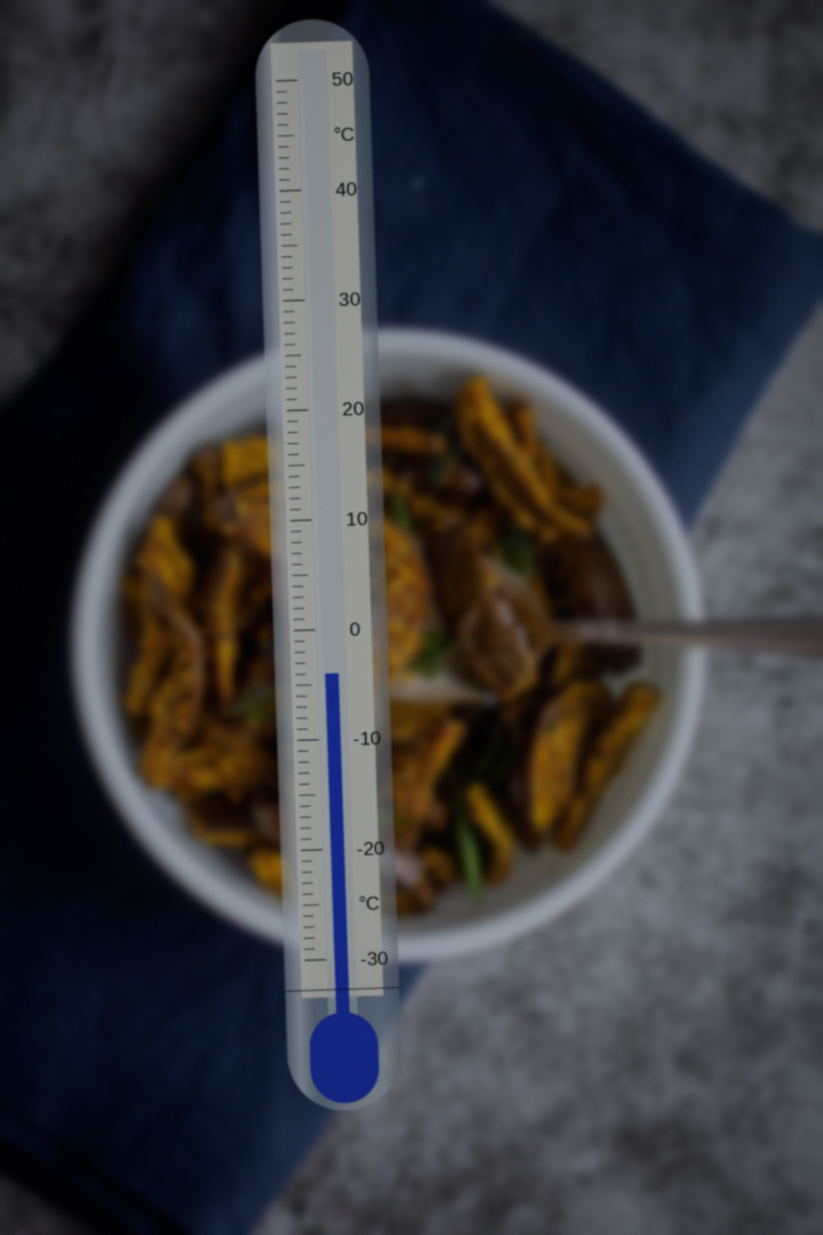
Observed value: -4; °C
